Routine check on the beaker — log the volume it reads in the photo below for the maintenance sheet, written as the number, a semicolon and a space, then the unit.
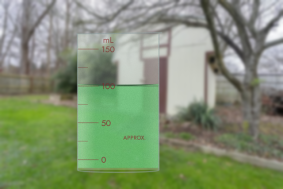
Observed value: 100; mL
